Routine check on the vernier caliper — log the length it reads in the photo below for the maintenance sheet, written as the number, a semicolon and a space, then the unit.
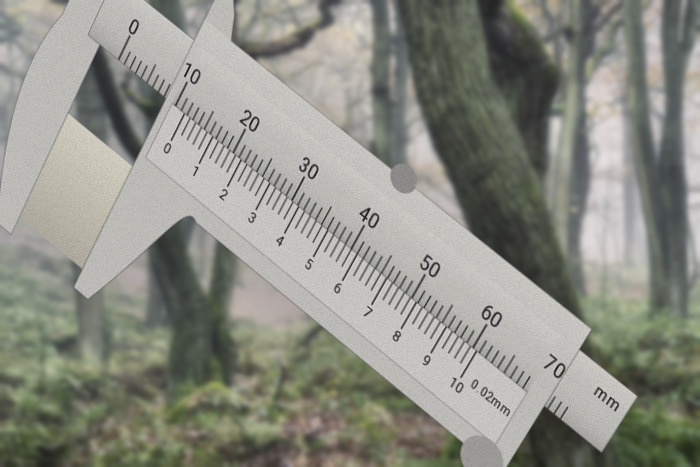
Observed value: 11.6; mm
